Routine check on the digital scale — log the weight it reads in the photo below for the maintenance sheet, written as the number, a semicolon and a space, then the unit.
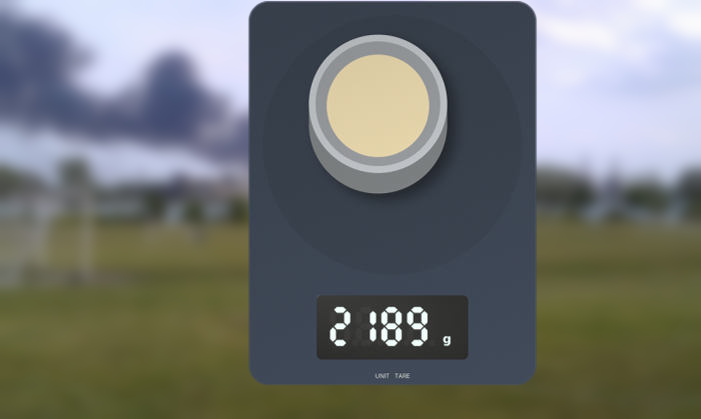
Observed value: 2189; g
